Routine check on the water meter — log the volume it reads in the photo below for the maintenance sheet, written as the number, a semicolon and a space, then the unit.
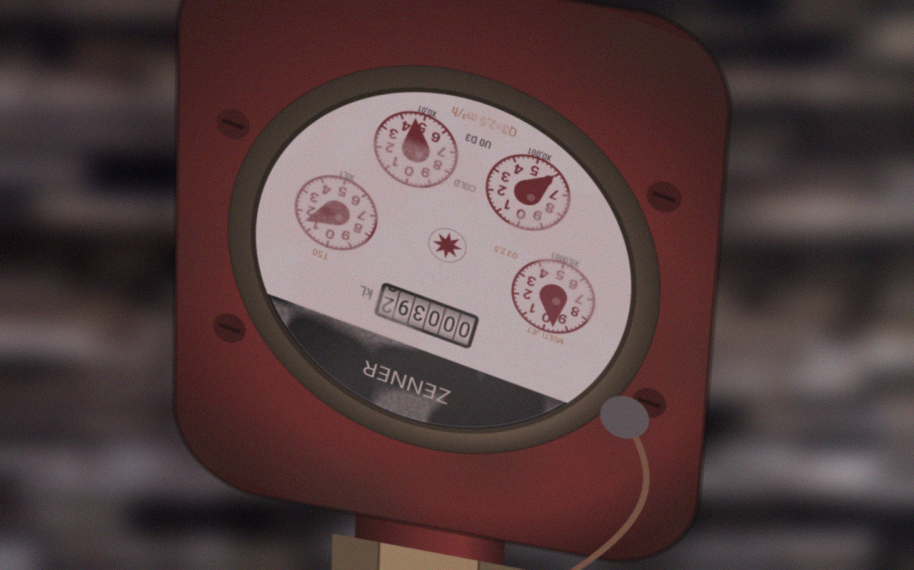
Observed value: 392.1459; kL
